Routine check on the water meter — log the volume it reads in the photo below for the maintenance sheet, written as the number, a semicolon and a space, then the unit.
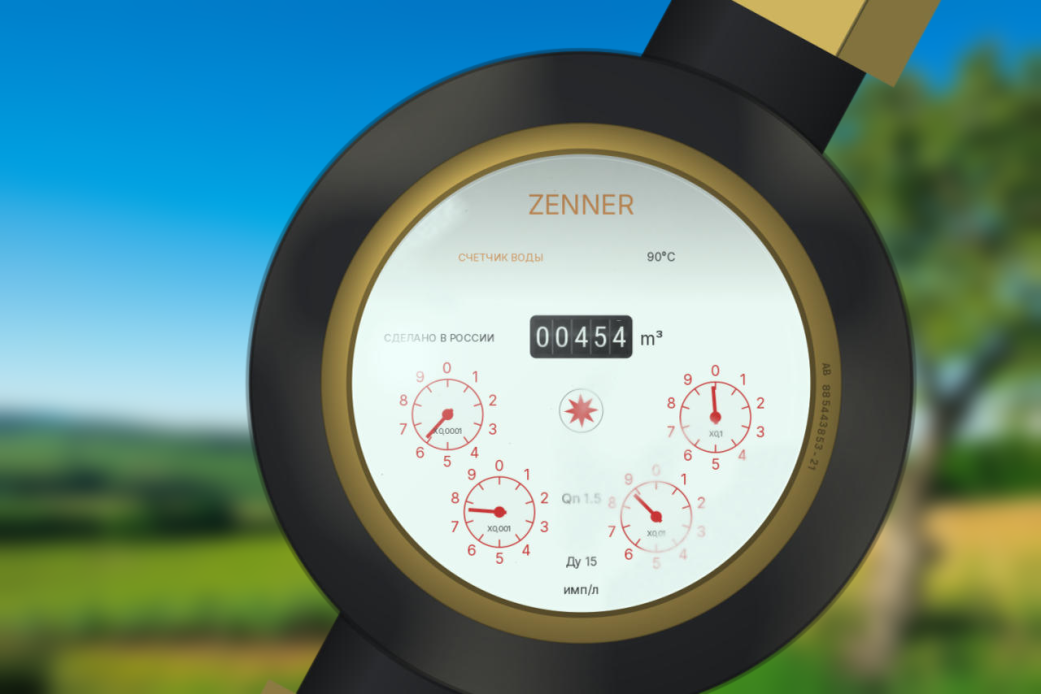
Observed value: 453.9876; m³
